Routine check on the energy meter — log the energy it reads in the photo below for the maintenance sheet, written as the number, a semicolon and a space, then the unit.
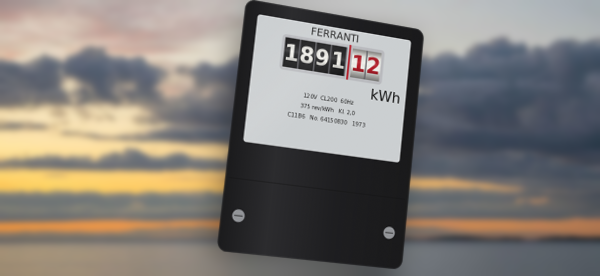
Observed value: 1891.12; kWh
